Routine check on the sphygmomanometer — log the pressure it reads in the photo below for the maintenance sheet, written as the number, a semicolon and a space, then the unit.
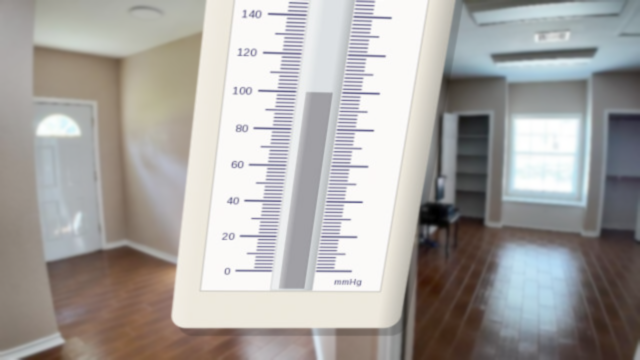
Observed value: 100; mmHg
